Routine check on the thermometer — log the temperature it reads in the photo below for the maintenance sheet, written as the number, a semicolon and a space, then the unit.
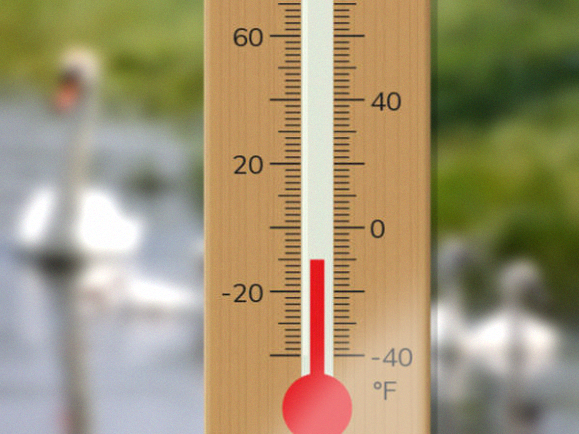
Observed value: -10; °F
